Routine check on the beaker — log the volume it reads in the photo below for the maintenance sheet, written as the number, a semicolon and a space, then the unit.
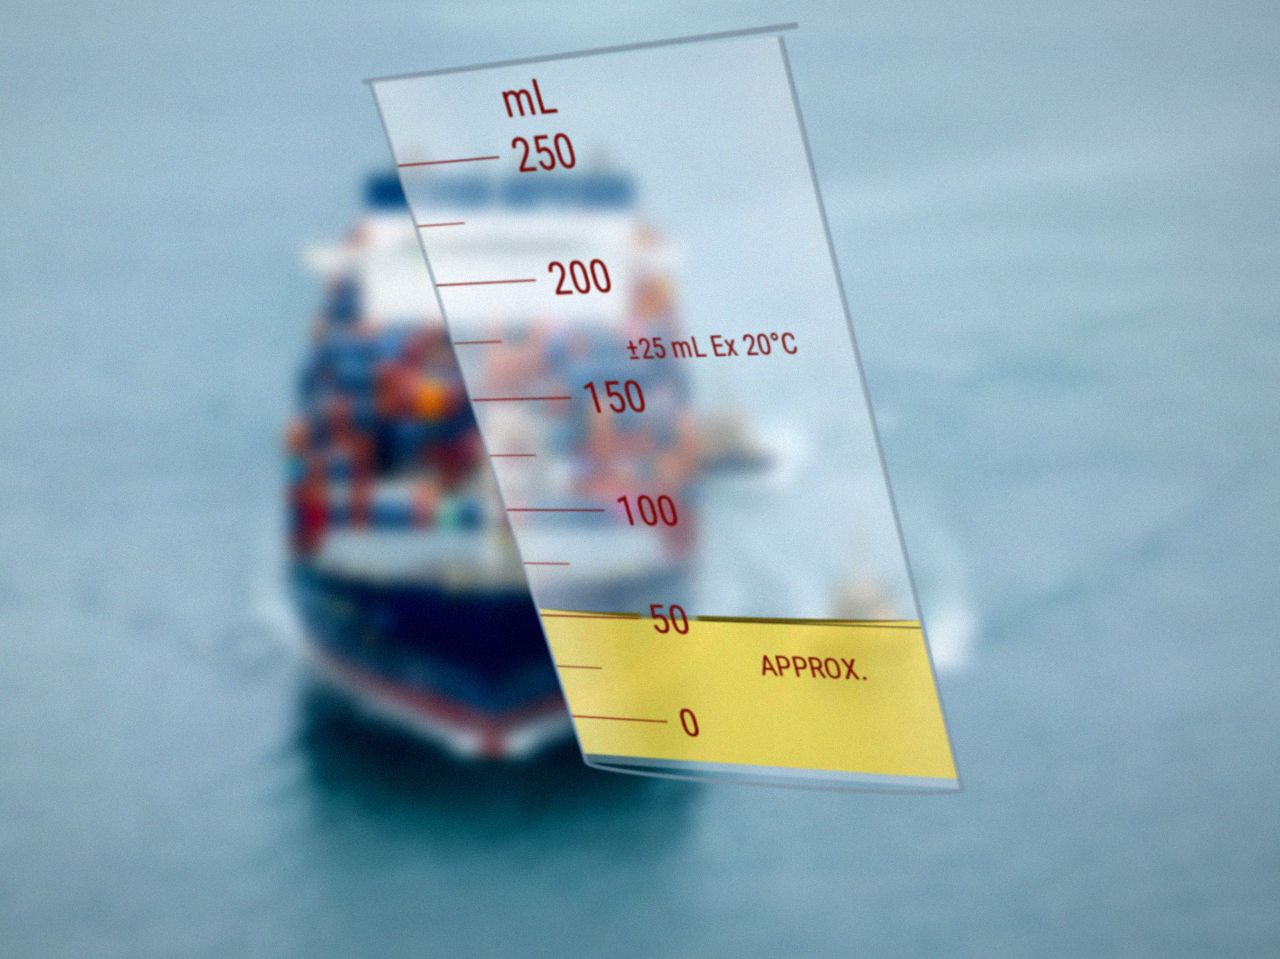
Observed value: 50; mL
